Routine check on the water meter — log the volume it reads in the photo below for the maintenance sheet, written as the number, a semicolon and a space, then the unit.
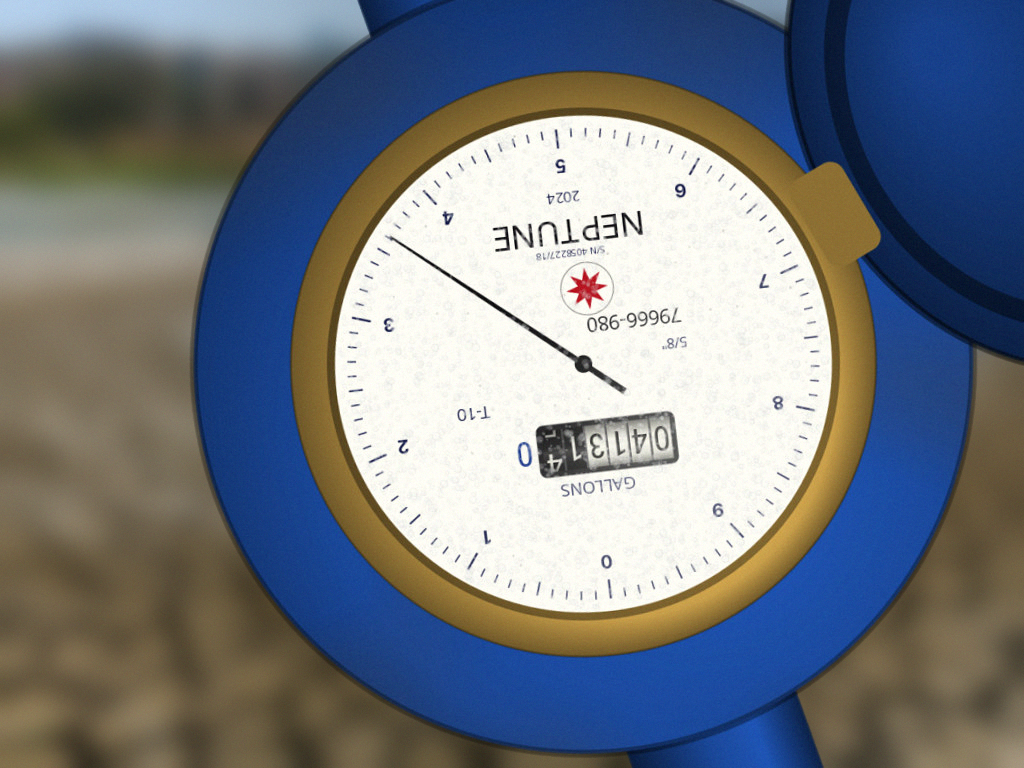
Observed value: 413143.6; gal
